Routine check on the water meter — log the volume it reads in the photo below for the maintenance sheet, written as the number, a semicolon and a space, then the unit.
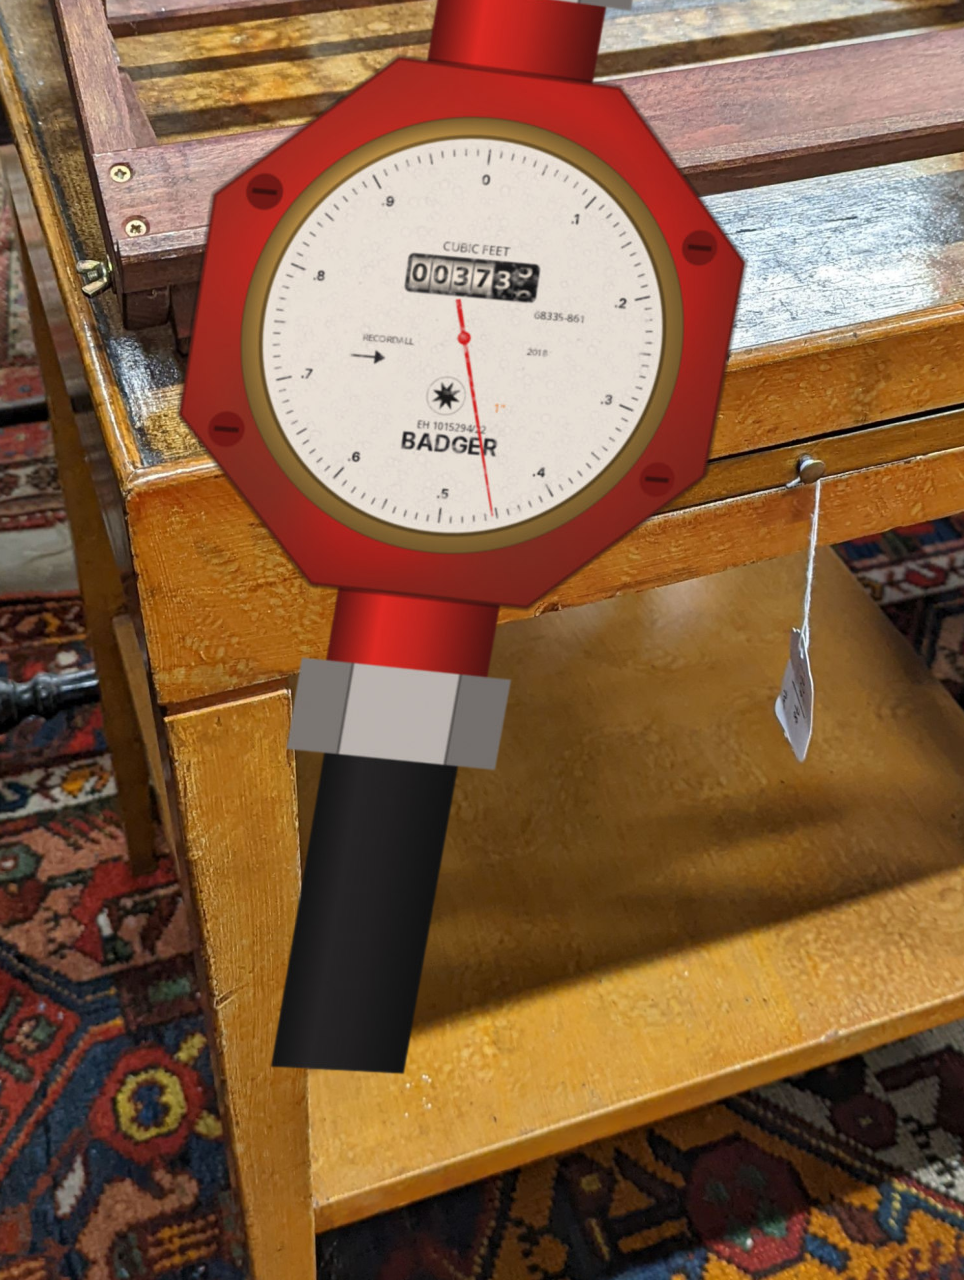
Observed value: 3735.45; ft³
